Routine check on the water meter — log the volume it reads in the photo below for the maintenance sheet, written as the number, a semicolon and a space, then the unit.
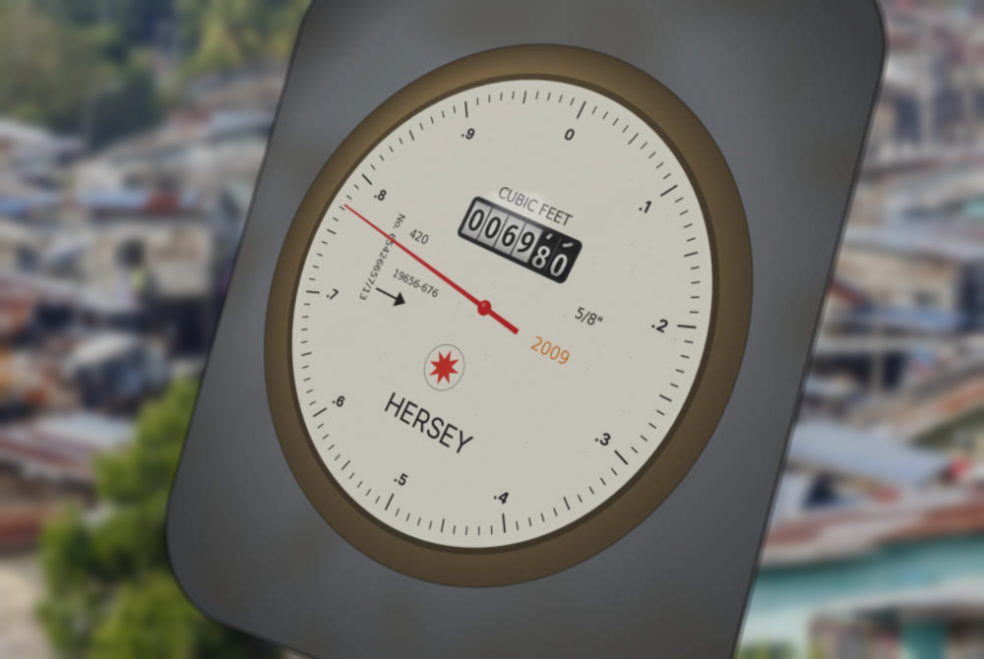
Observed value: 6979.77; ft³
